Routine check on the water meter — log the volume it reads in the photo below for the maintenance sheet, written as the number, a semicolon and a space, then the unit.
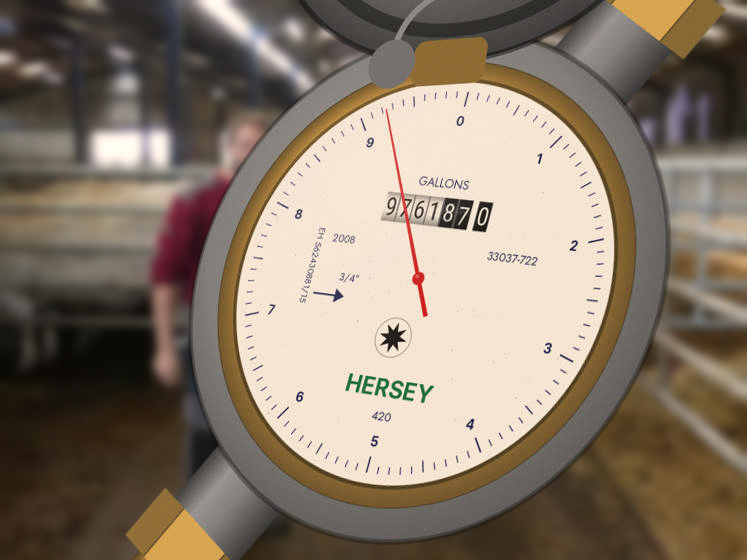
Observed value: 9761869.2; gal
